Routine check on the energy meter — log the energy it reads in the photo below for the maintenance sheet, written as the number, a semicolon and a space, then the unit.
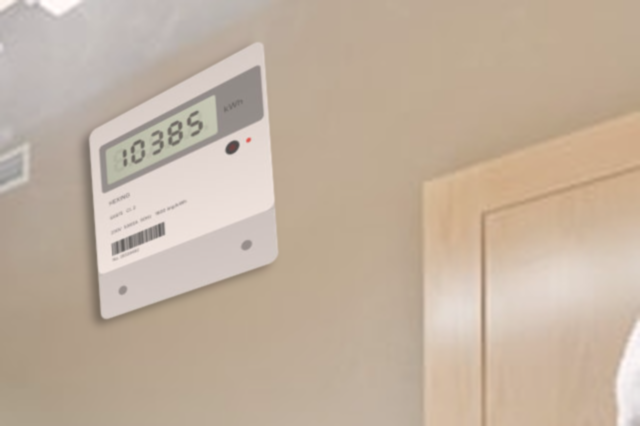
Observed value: 10385; kWh
